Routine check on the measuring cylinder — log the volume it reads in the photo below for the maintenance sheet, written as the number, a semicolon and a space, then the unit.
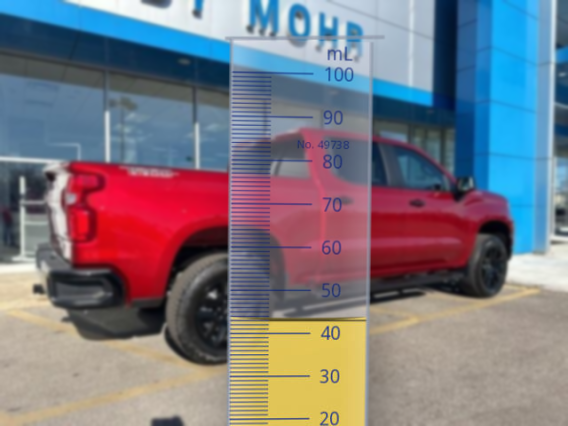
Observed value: 43; mL
